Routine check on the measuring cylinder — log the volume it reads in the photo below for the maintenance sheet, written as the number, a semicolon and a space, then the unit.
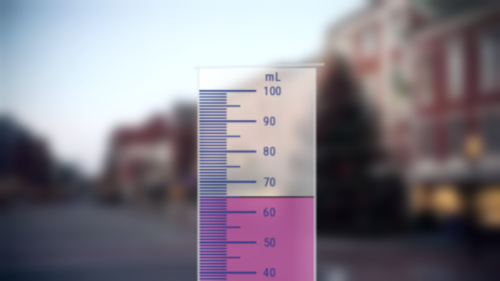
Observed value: 65; mL
